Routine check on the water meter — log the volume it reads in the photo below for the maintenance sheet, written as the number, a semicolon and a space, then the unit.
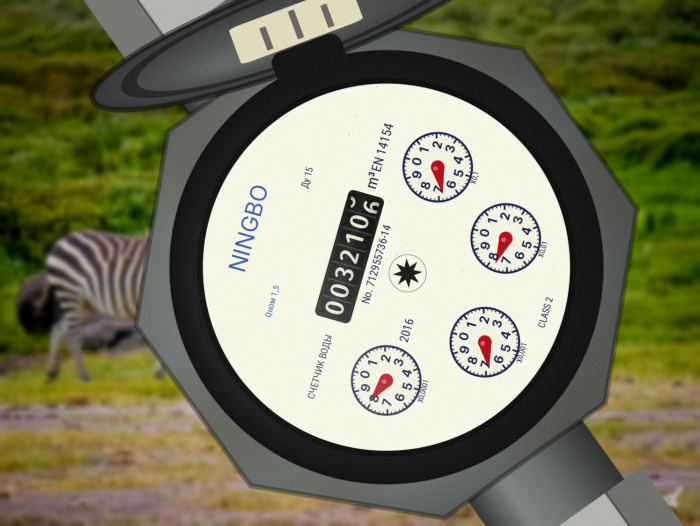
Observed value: 32105.6768; m³
